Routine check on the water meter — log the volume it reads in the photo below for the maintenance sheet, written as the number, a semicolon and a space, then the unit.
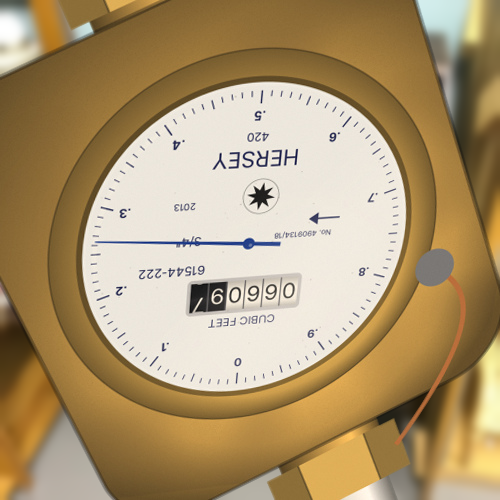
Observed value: 66097.26; ft³
